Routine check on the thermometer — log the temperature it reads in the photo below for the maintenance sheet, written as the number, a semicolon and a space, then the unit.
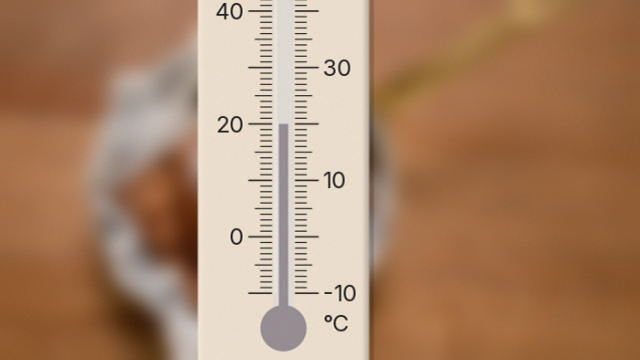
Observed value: 20; °C
